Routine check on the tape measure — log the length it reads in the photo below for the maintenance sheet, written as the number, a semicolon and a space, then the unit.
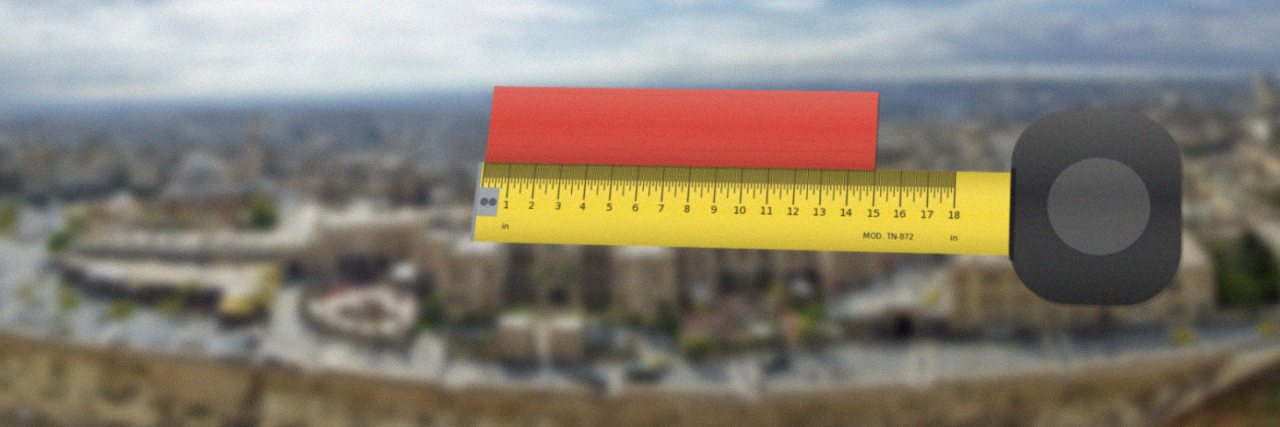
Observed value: 15; in
